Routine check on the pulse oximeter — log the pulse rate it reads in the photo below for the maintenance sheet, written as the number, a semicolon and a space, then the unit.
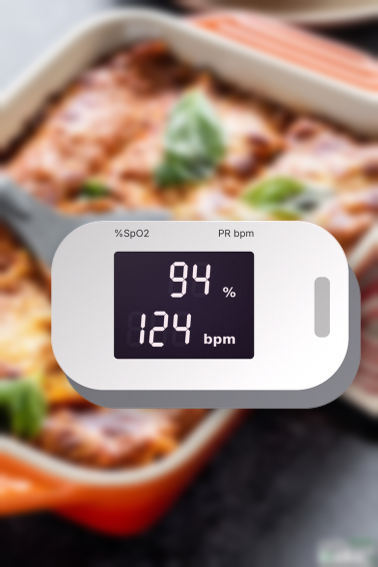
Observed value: 124; bpm
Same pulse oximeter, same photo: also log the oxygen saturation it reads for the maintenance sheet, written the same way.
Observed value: 94; %
